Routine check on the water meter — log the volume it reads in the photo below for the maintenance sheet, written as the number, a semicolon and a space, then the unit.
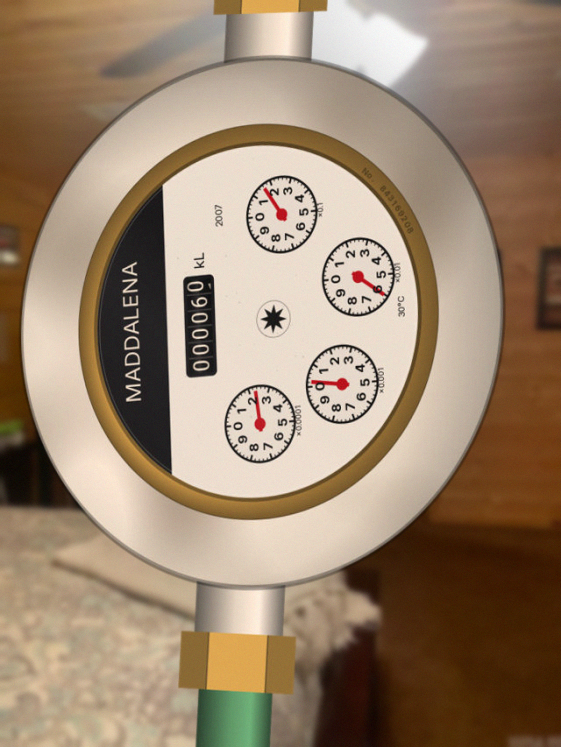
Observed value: 60.1602; kL
